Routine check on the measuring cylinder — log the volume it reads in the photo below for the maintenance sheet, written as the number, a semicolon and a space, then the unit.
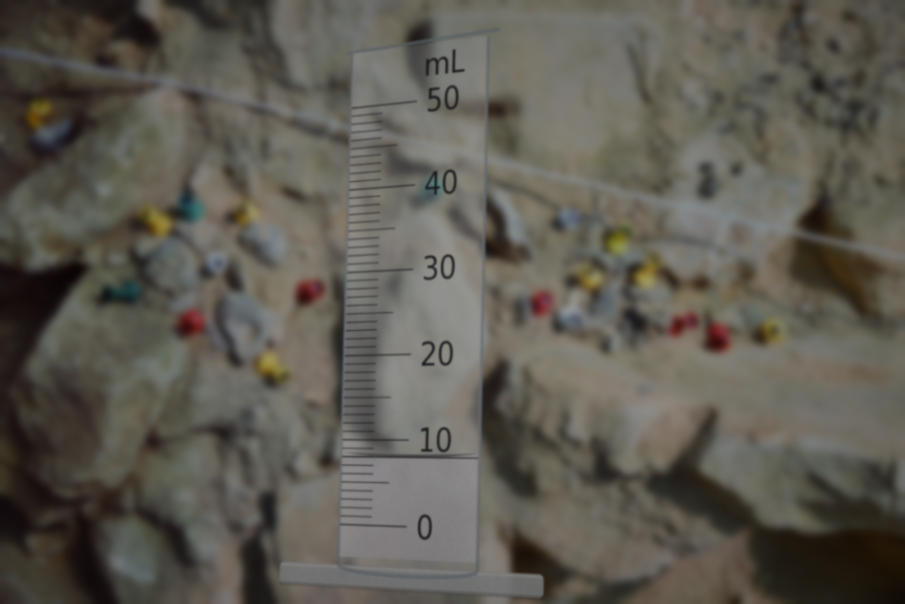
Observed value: 8; mL
